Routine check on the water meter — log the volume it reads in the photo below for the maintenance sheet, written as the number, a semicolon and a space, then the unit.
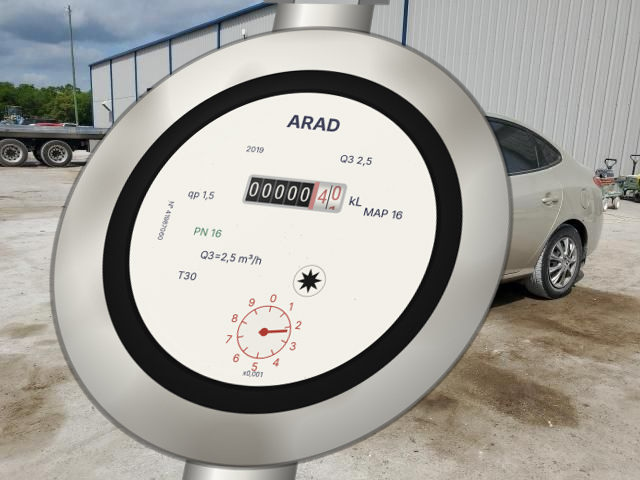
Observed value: 0.402; kL
